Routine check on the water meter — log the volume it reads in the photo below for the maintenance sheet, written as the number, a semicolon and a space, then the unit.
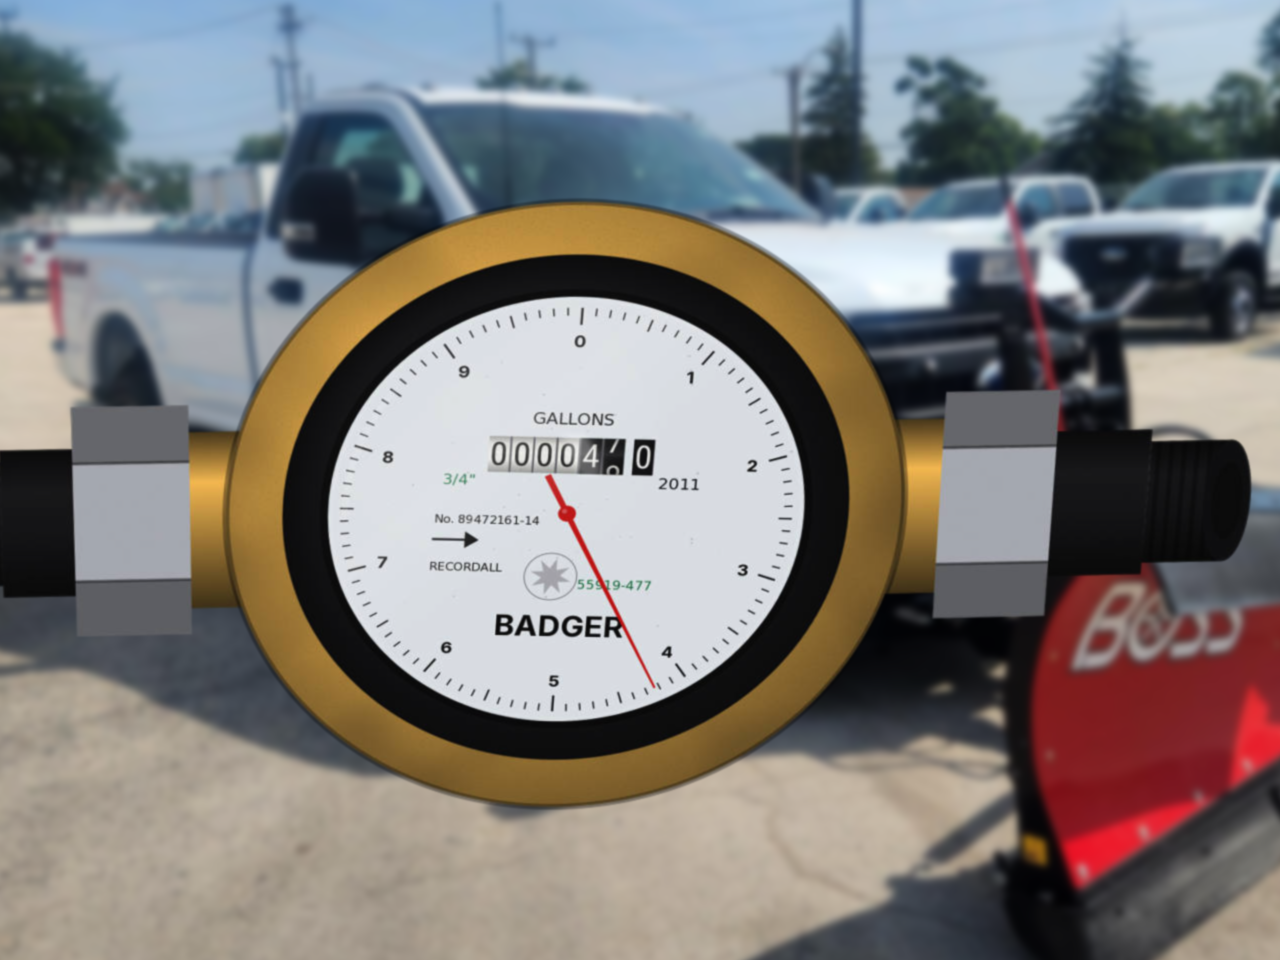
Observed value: 474.2; gal
